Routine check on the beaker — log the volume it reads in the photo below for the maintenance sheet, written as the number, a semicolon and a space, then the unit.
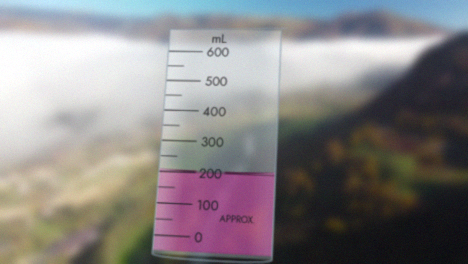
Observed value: 200; mL
